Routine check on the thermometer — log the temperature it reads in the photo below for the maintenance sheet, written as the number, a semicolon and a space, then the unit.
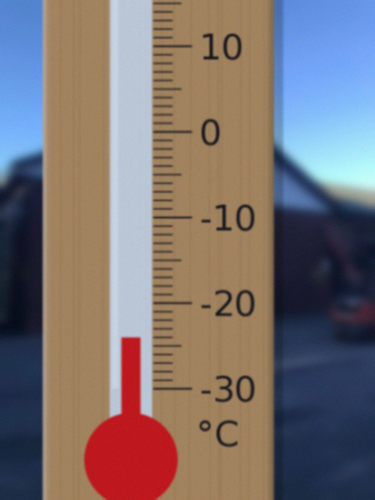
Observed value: -24; °C
